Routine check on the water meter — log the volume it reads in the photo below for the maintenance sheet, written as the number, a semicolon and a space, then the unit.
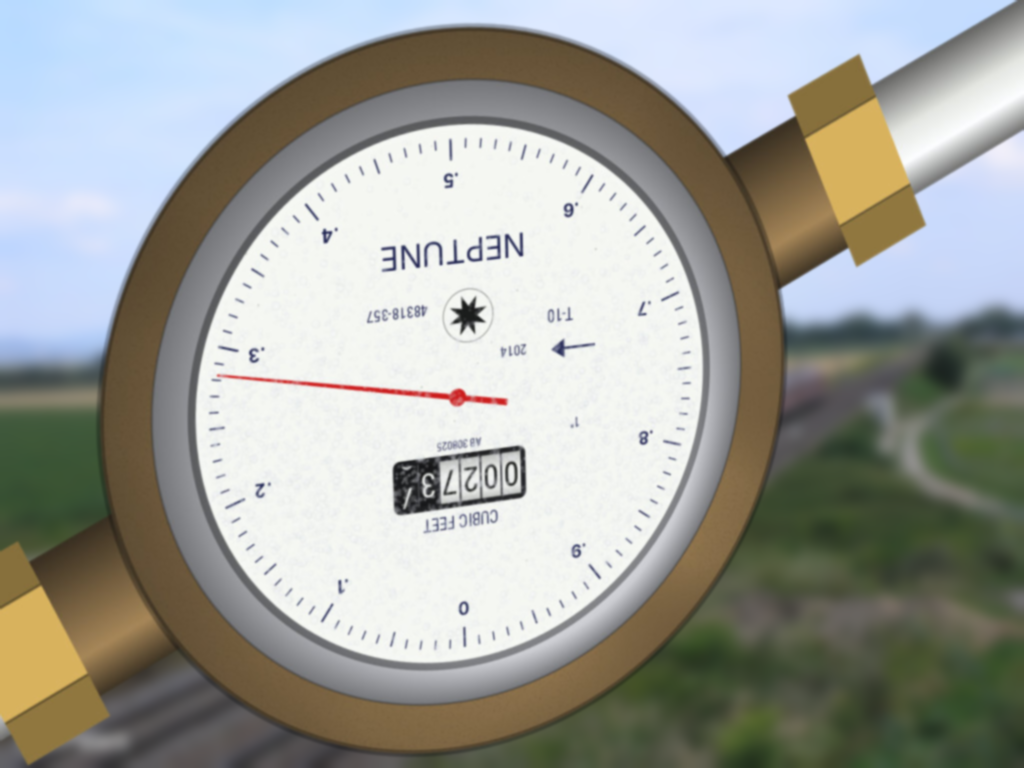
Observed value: 2737.28; ft³
